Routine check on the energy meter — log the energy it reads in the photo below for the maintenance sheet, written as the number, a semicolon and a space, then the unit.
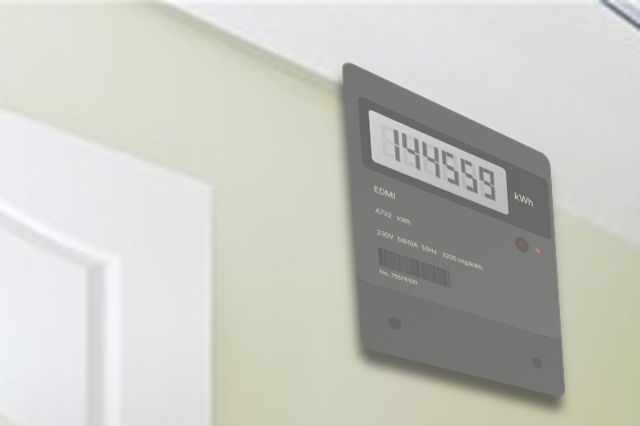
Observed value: 144559; kWh
